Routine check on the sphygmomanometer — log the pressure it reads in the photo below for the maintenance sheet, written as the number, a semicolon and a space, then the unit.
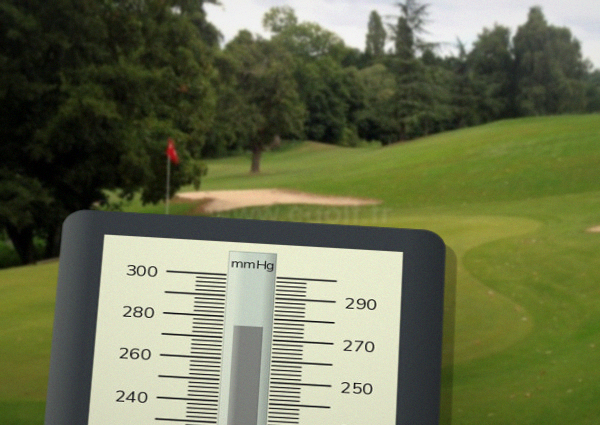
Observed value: 276; mmHg
